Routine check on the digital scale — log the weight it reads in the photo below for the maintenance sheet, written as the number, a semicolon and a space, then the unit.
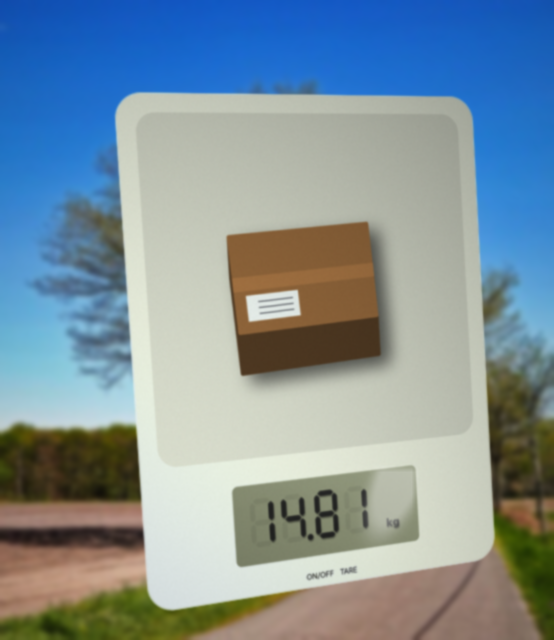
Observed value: 14.81; kg
